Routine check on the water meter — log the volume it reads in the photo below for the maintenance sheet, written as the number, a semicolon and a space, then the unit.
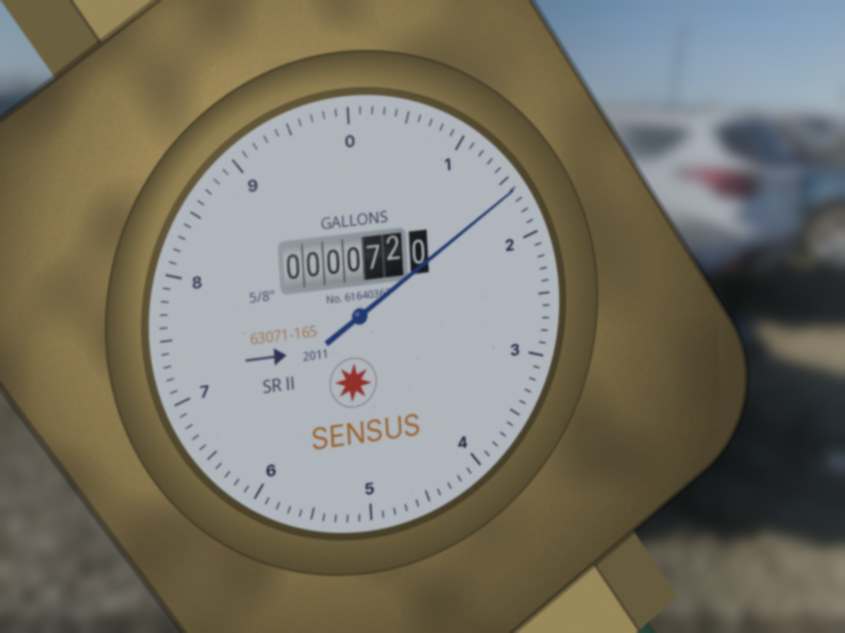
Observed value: 721.6; gal
